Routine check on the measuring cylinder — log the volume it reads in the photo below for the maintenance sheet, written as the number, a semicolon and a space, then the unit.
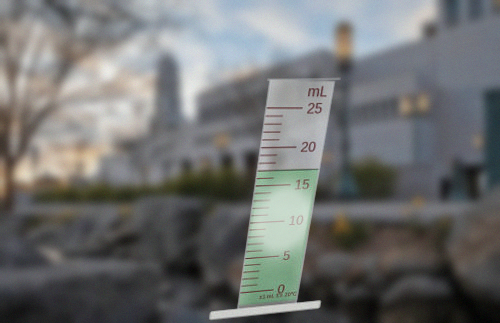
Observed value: 17; mL
